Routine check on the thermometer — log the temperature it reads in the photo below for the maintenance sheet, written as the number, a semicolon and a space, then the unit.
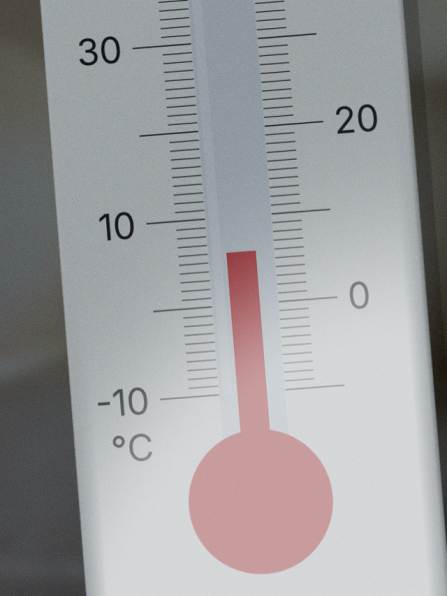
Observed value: 6; °C
